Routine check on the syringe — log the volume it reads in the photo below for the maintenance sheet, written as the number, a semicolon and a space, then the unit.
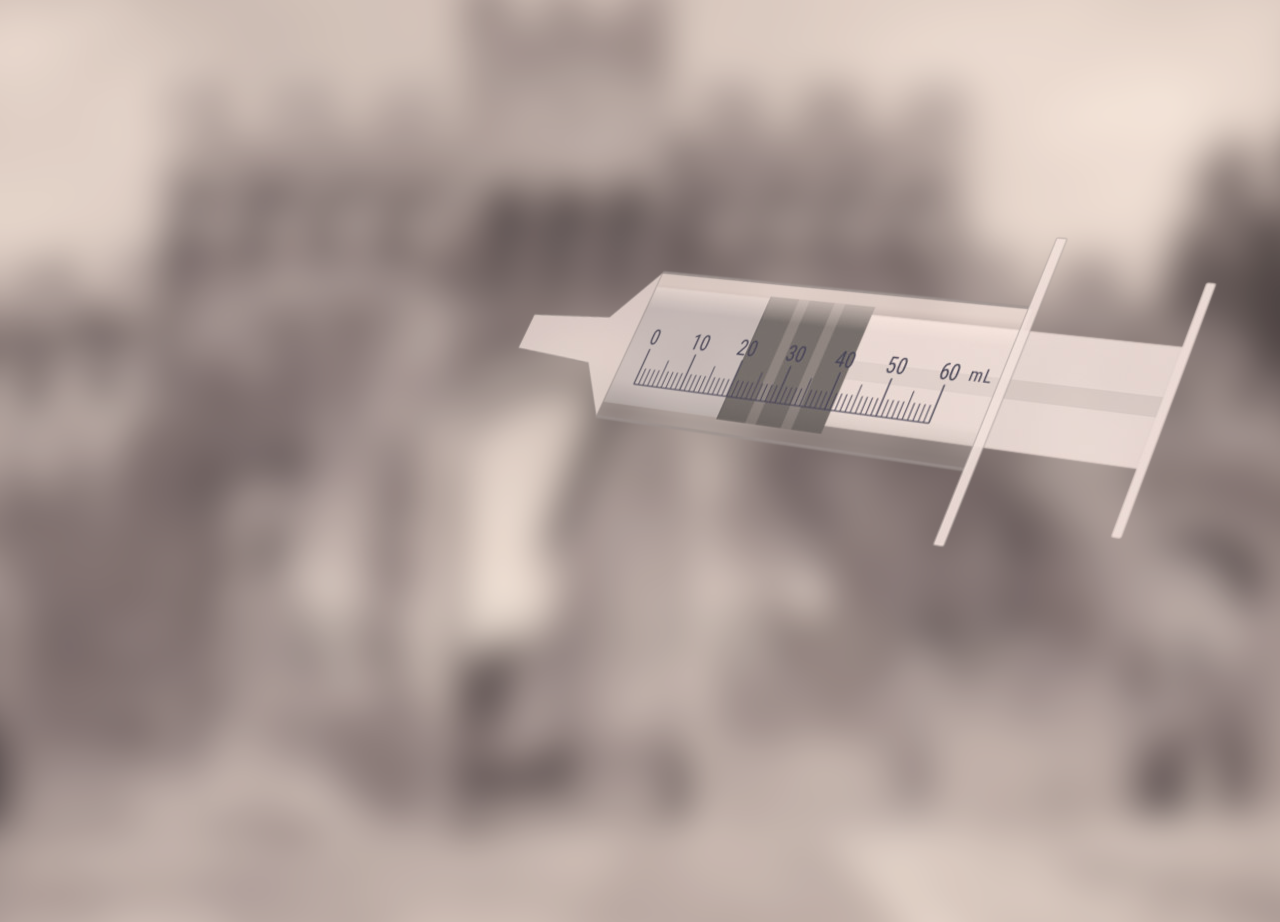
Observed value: 20; mL
